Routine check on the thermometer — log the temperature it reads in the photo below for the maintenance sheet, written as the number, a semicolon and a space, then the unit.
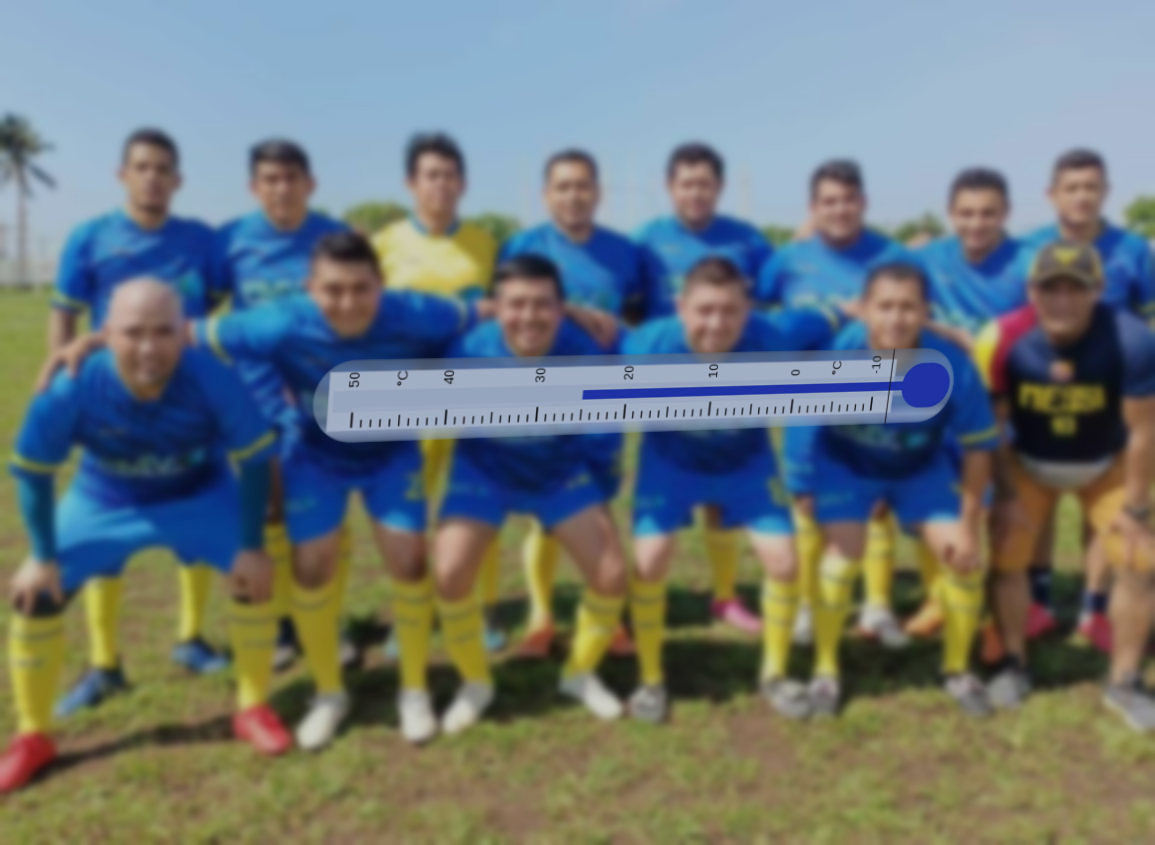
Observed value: 25; °C
